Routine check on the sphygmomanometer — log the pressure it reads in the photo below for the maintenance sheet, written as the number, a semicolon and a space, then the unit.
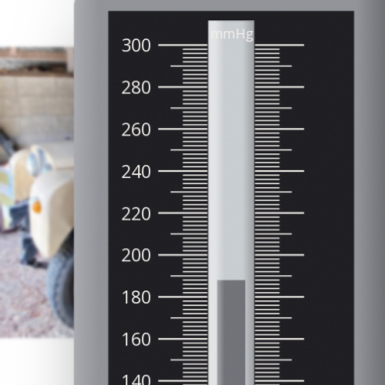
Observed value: 188; mmHg
